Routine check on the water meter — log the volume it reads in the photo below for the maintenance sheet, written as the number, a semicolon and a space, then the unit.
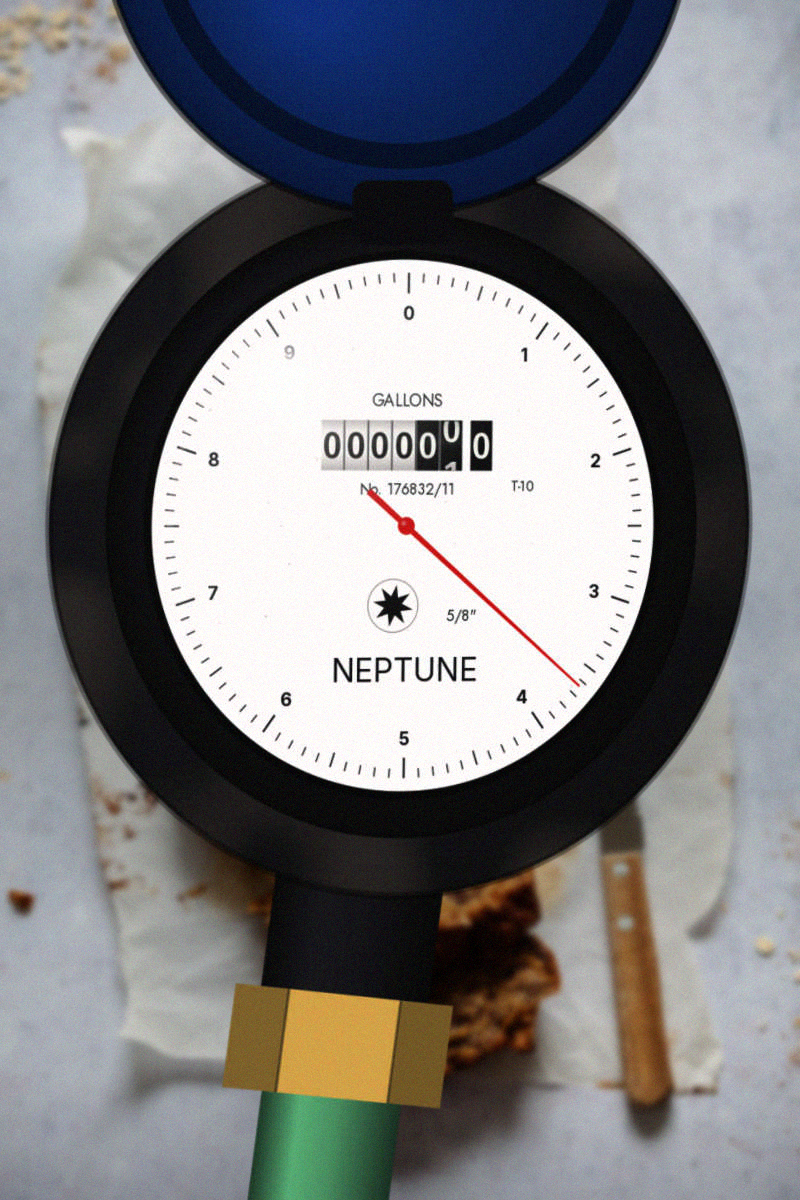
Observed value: 3.6; gal
